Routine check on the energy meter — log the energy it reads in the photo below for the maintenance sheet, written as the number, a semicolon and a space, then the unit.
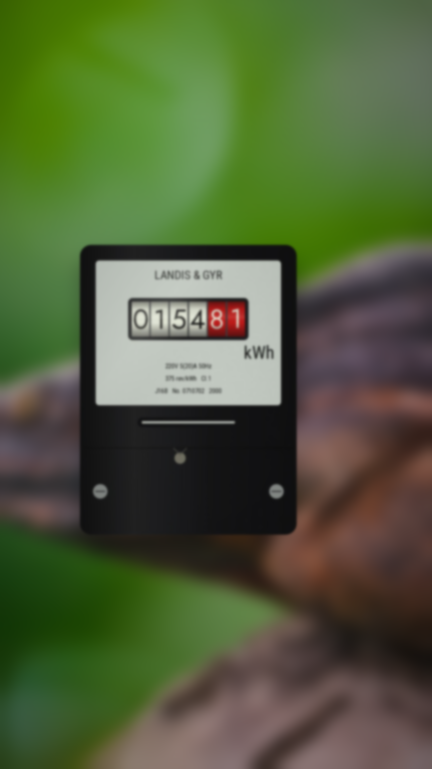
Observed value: 154.81; kWh
